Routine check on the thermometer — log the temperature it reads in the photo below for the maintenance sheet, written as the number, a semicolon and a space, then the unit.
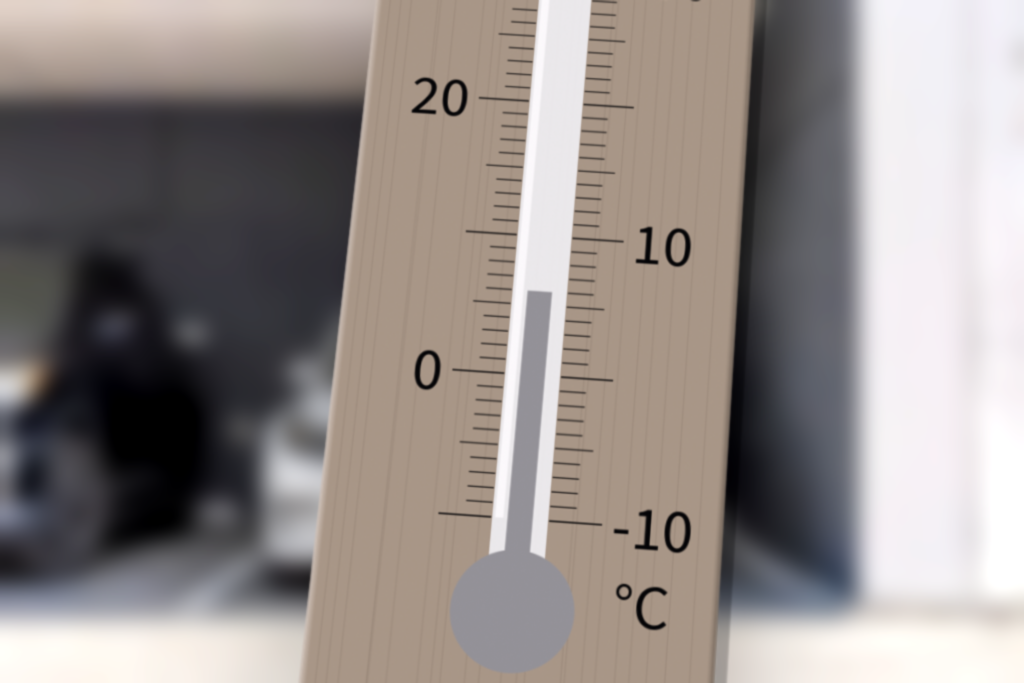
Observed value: 6; °C
